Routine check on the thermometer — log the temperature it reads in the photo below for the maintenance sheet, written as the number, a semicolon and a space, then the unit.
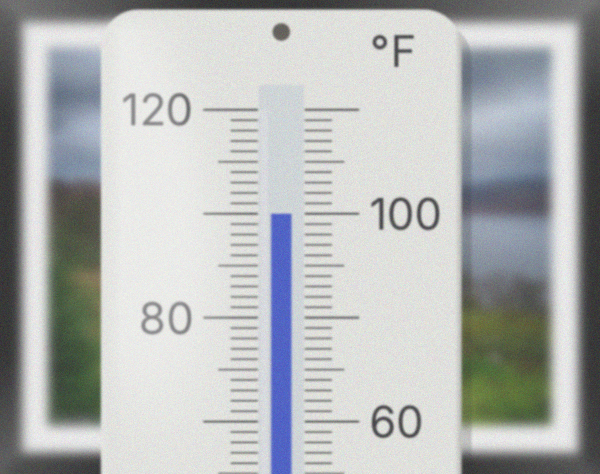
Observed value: 100; °F
